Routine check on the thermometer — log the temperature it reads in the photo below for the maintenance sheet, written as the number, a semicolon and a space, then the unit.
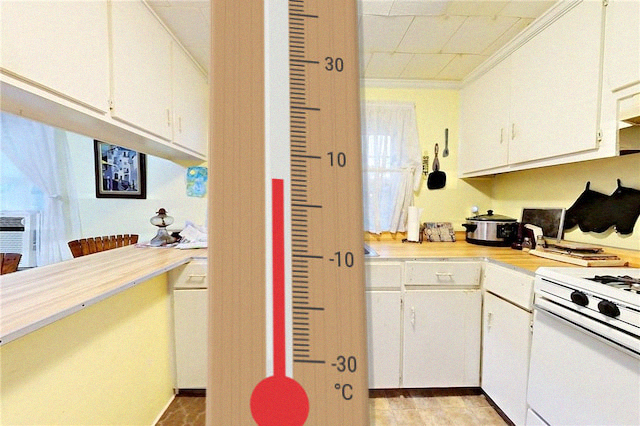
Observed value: 5; °C
